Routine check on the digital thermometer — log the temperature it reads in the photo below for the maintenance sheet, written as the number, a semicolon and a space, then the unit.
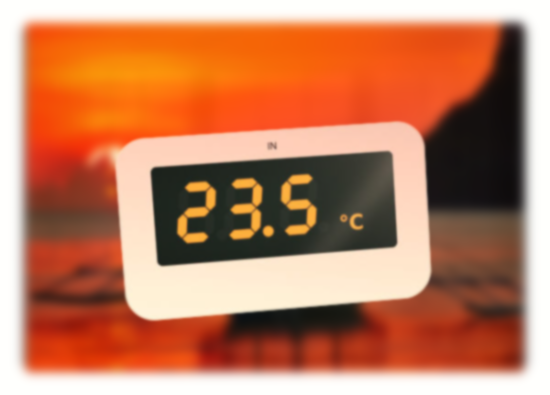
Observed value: 23.5; °C
